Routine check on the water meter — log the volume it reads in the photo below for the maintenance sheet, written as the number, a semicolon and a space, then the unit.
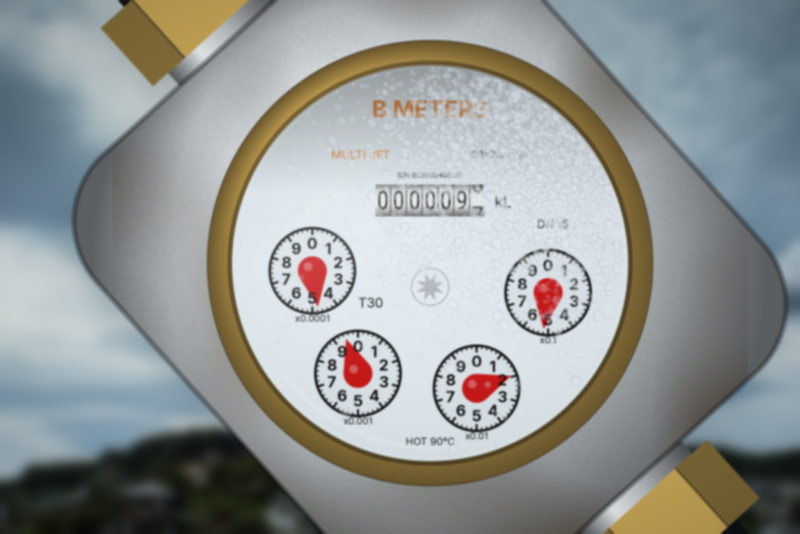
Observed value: 96.5194; kL
